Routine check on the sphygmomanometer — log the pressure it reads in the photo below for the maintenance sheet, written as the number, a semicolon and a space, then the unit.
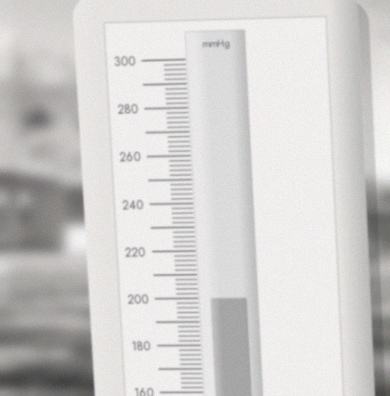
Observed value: 200; mmHg
